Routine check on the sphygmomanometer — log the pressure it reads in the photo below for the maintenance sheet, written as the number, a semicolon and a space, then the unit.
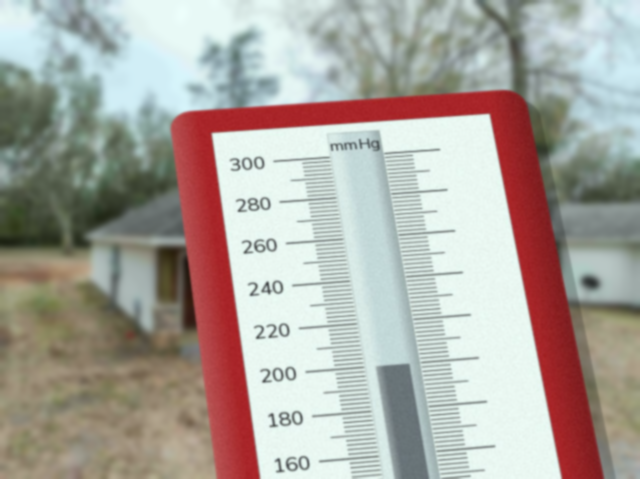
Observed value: 200; mmHg
